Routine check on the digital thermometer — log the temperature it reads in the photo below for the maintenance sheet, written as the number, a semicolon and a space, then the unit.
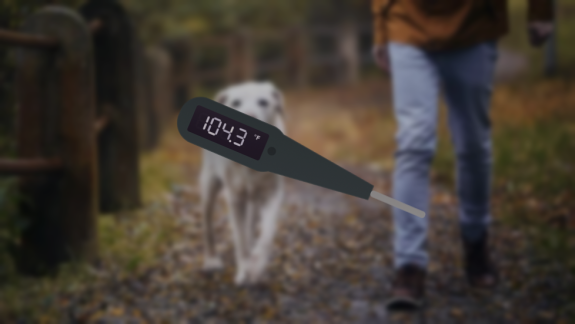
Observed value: 104.3; °F
